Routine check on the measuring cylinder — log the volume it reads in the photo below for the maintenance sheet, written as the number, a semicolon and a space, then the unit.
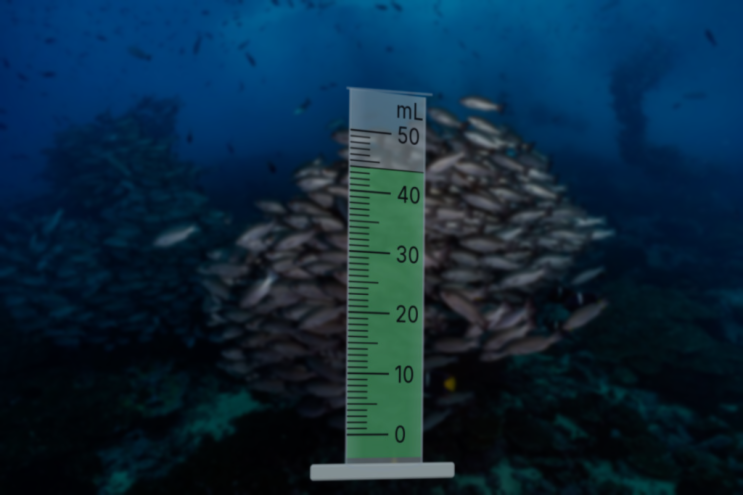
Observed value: 44; mL
